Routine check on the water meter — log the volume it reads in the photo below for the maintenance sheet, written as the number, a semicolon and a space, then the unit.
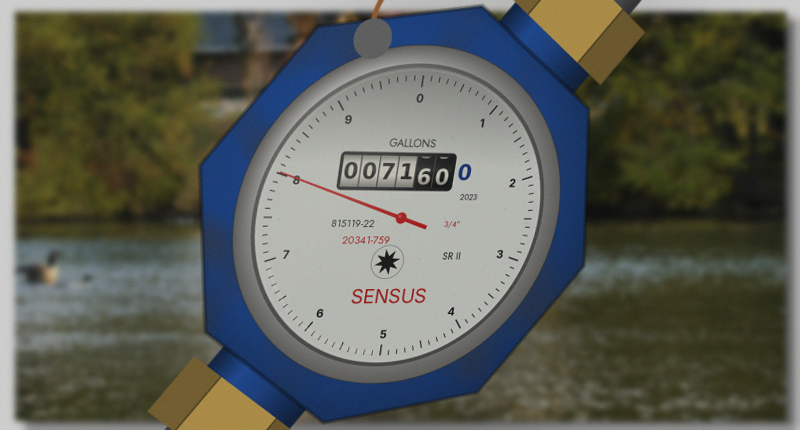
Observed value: 71598.0; gal
